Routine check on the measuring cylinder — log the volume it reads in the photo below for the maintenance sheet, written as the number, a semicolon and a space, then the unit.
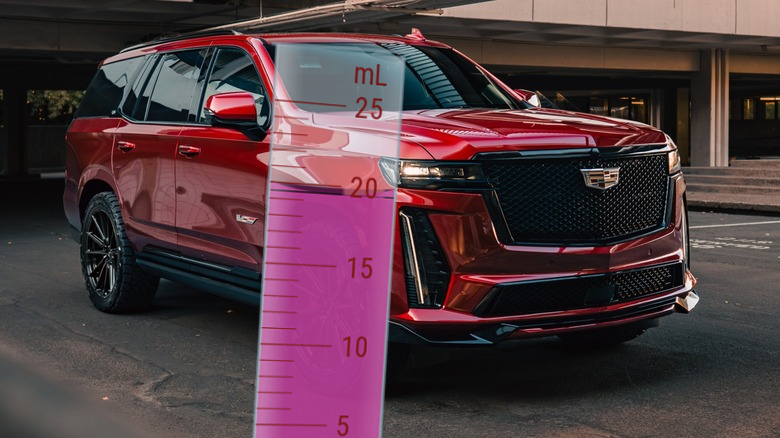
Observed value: 19.5; mL
